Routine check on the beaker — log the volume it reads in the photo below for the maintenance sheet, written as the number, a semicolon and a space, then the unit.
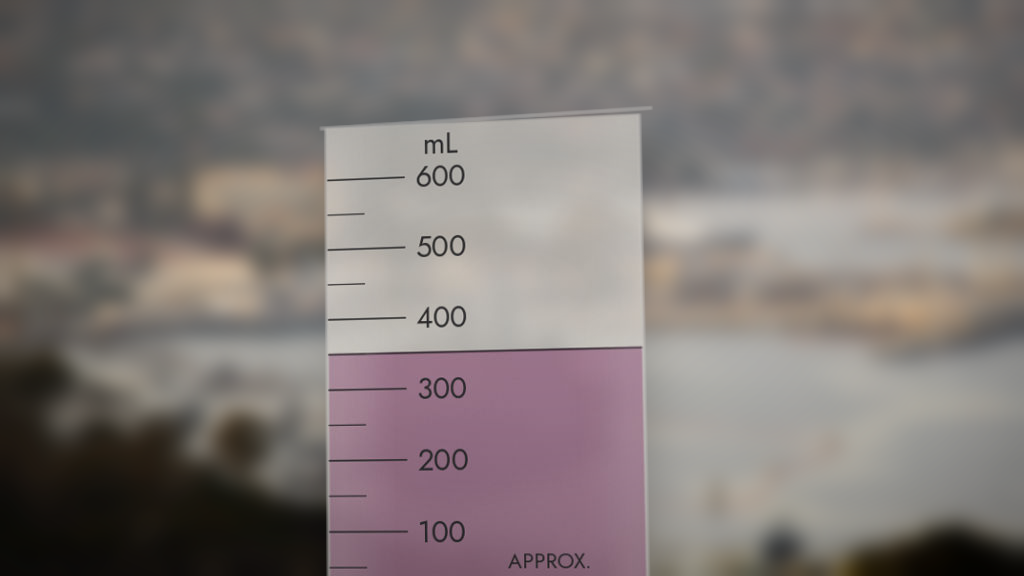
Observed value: 350; mL
